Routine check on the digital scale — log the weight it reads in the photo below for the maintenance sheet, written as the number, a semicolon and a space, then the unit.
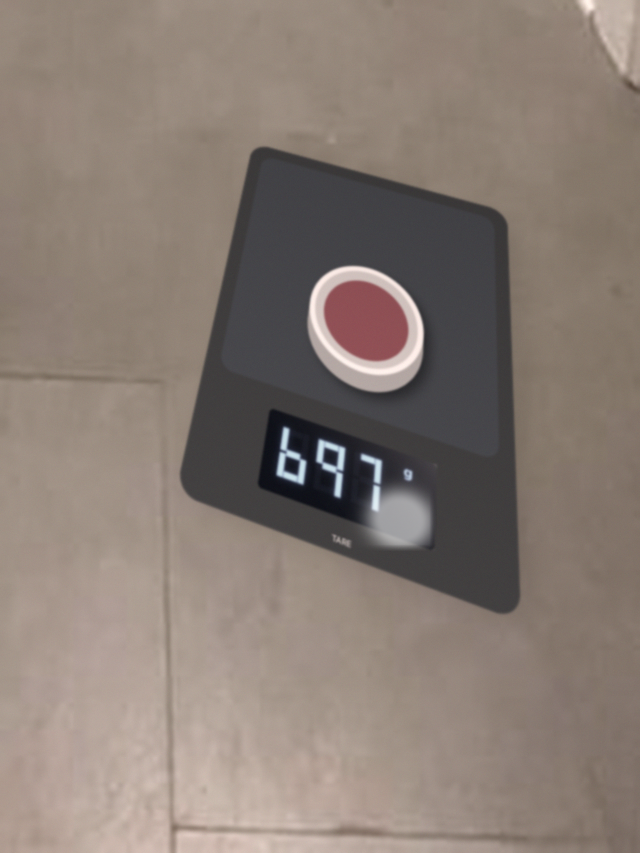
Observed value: 697; g
